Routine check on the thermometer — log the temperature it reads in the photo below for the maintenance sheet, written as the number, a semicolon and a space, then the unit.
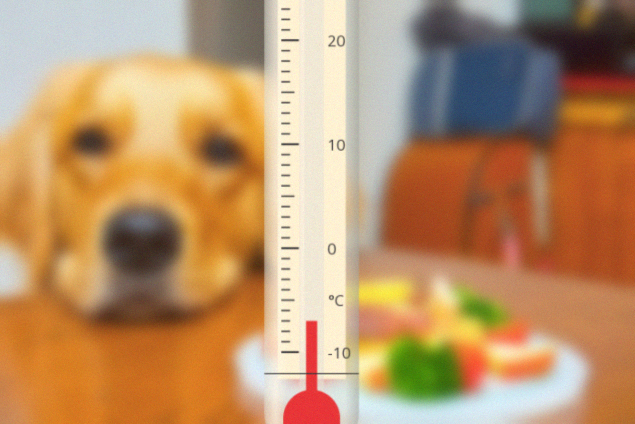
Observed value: -7; °C
